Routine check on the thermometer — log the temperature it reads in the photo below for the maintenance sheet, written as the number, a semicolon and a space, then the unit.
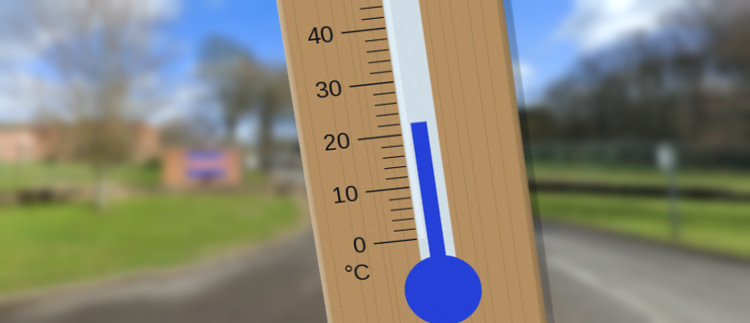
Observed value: 22; °C
